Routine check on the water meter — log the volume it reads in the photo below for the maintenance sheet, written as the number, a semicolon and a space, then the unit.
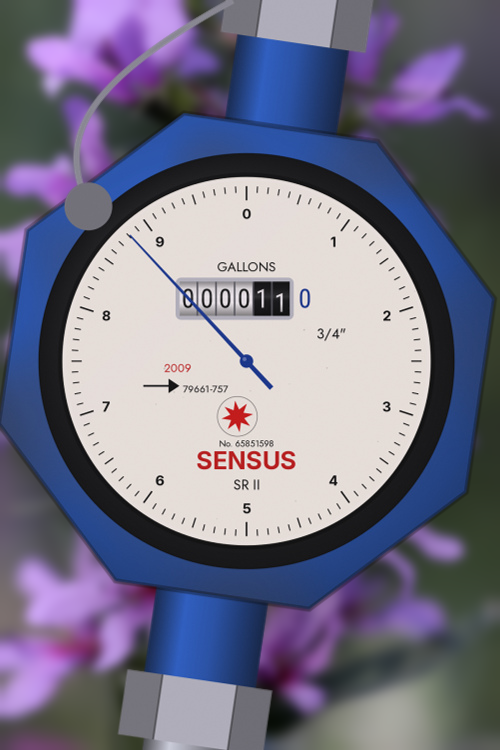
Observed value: 108.8; gal
